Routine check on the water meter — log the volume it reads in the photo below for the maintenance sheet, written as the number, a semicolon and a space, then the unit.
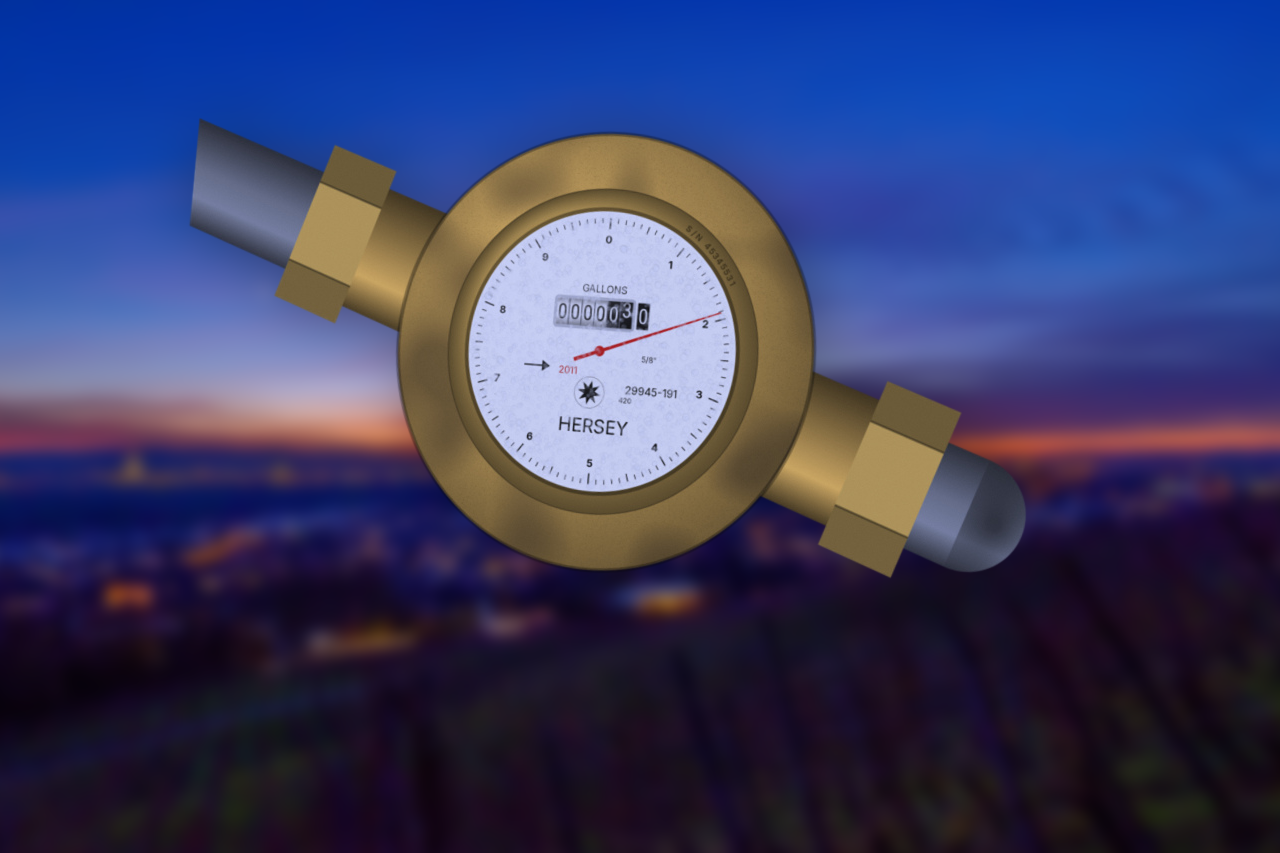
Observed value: 31.9; gal
